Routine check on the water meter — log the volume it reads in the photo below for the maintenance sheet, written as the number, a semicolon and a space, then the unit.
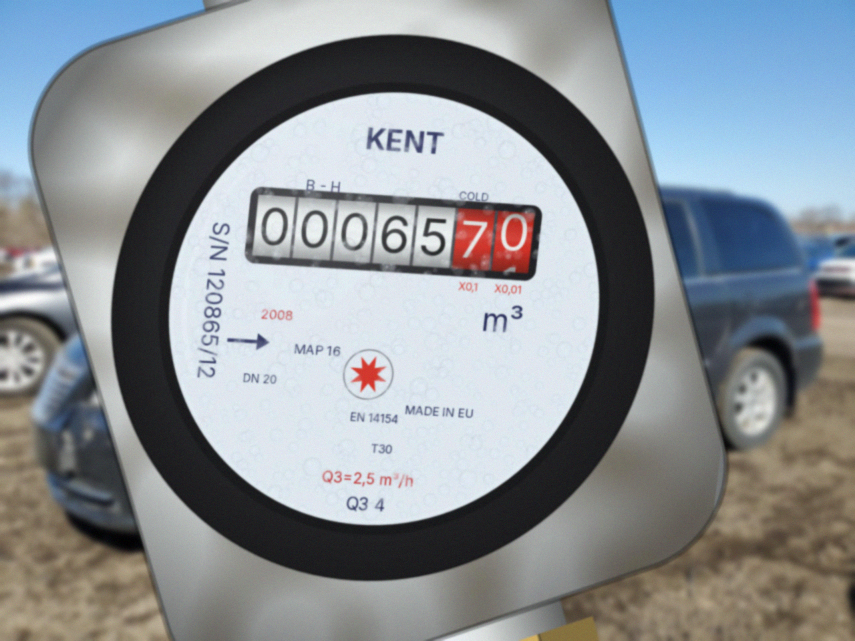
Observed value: 65.70; m³
